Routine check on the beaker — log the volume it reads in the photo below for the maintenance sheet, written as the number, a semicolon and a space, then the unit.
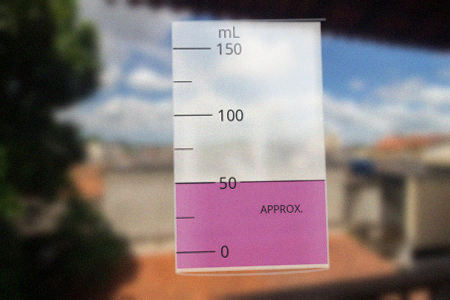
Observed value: 50; mL
